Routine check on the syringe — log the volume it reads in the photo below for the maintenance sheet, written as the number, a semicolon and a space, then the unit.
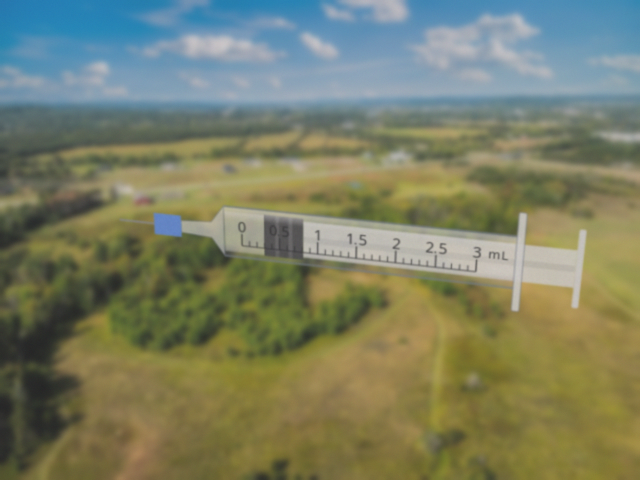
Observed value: 0.3; mL
